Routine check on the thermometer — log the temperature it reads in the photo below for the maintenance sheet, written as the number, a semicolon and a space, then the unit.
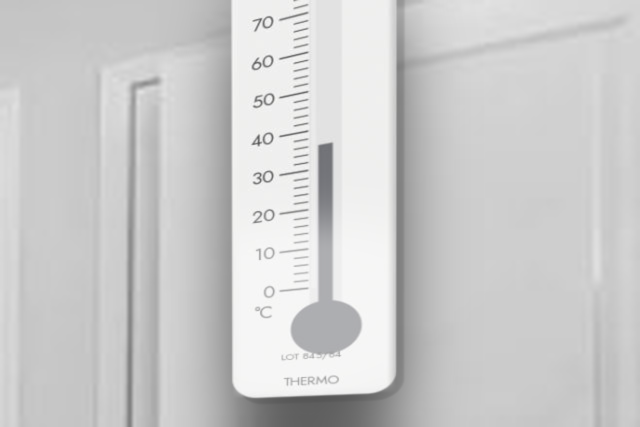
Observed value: 36; °C
